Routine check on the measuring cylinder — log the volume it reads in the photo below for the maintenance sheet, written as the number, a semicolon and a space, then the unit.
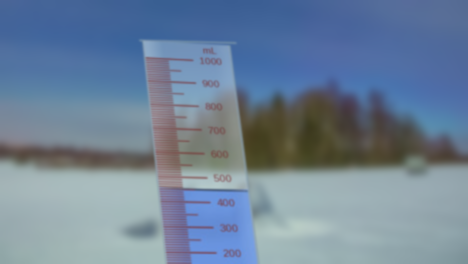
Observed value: 450; mL
